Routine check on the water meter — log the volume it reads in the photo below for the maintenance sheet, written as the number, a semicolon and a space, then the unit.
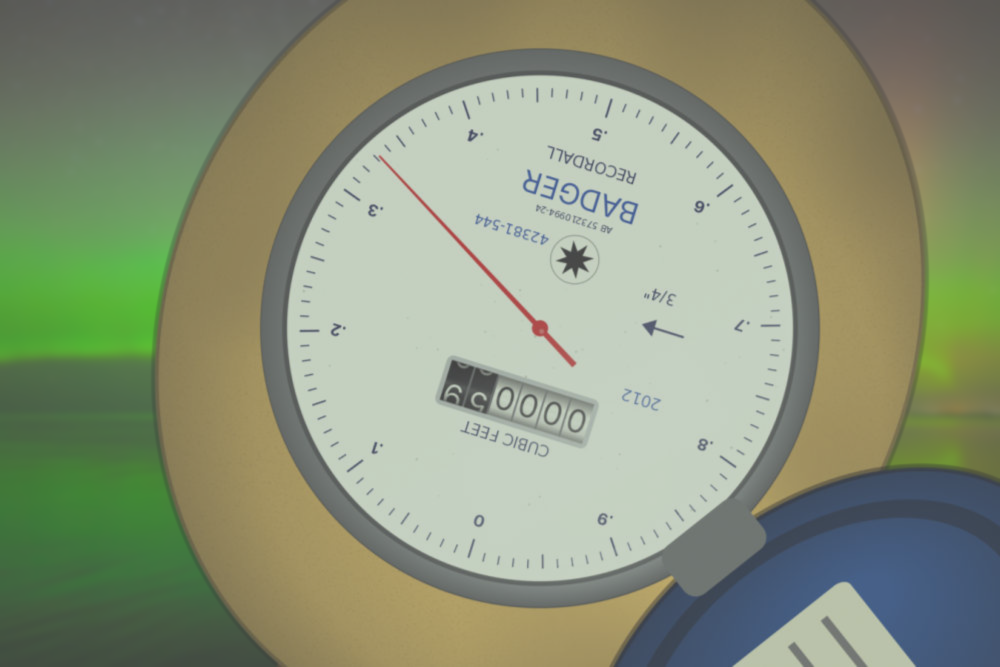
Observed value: 59.33; ft³
